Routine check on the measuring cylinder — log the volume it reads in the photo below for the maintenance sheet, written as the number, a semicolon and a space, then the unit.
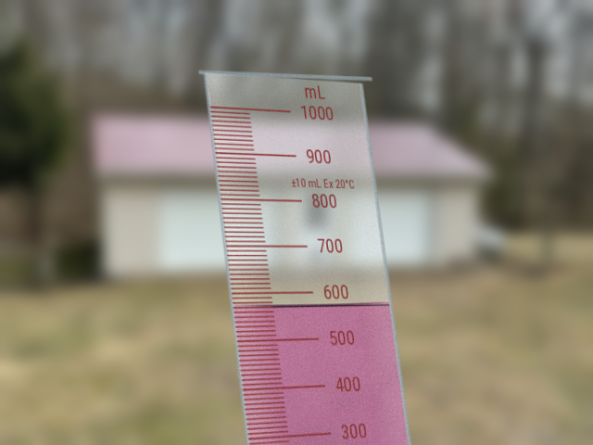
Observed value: 570; mL
